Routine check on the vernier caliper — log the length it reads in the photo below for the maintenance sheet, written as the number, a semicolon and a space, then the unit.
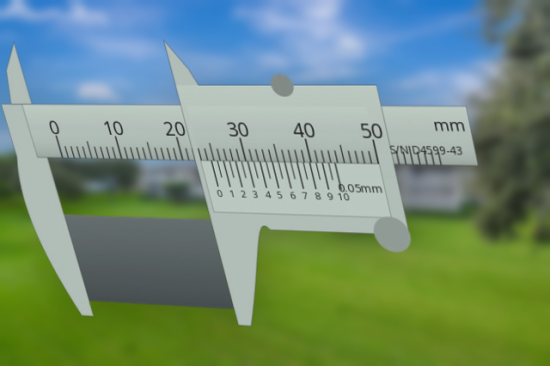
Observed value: 24.6; mm
